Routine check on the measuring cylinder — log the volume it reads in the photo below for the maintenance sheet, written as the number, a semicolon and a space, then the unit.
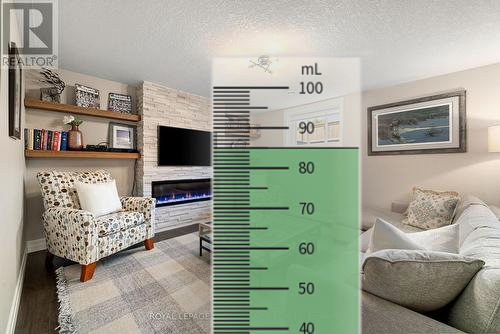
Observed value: 85; mL
